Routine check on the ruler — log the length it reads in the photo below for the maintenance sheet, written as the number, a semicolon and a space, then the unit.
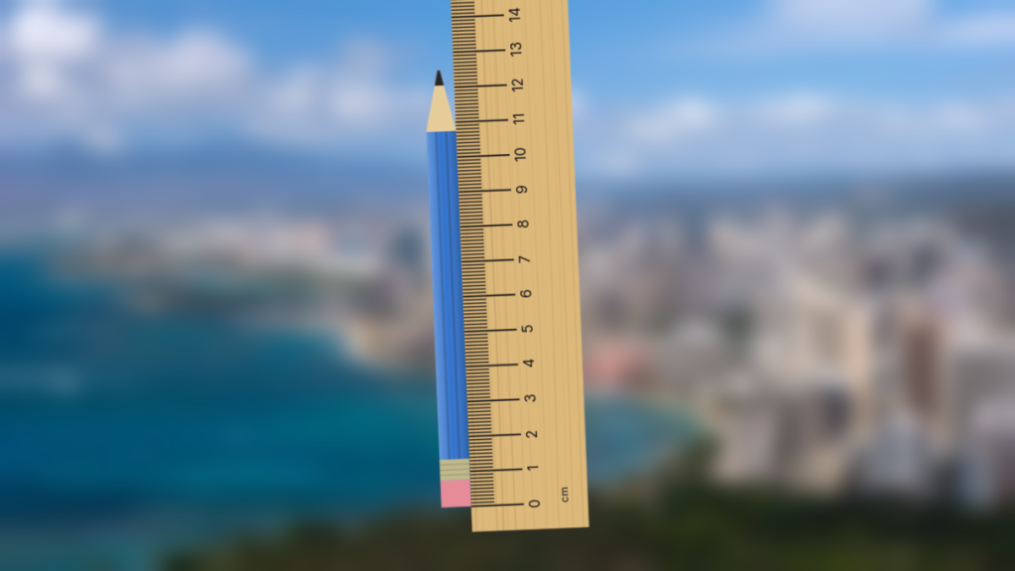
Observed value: 12.5; cm
